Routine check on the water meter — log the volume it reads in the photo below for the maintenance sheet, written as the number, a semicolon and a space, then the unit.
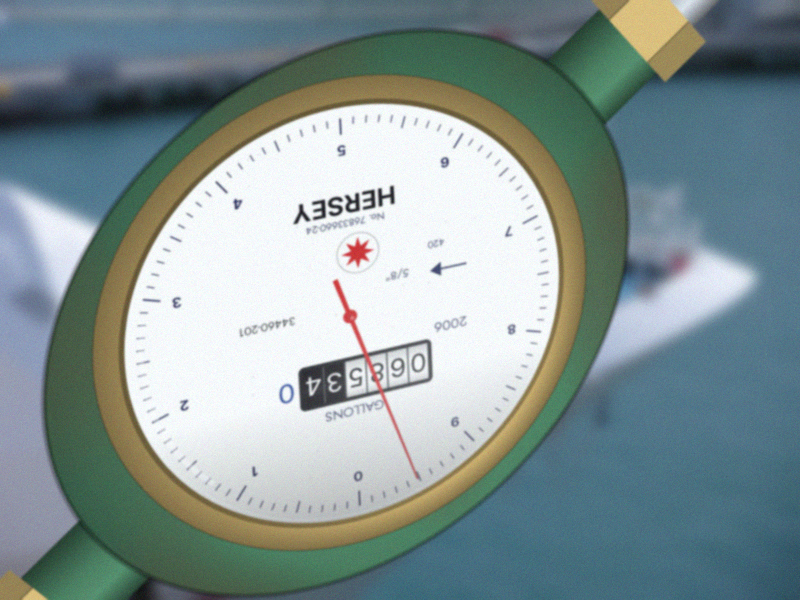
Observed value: 685339.5; gal
